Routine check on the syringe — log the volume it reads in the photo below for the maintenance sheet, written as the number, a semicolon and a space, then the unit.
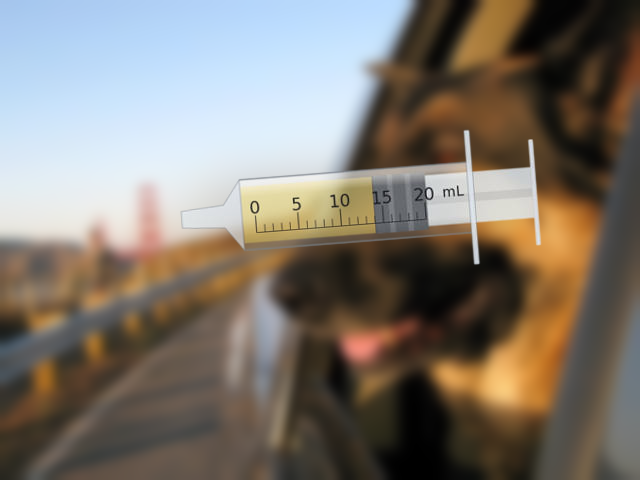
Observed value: 14; mL
